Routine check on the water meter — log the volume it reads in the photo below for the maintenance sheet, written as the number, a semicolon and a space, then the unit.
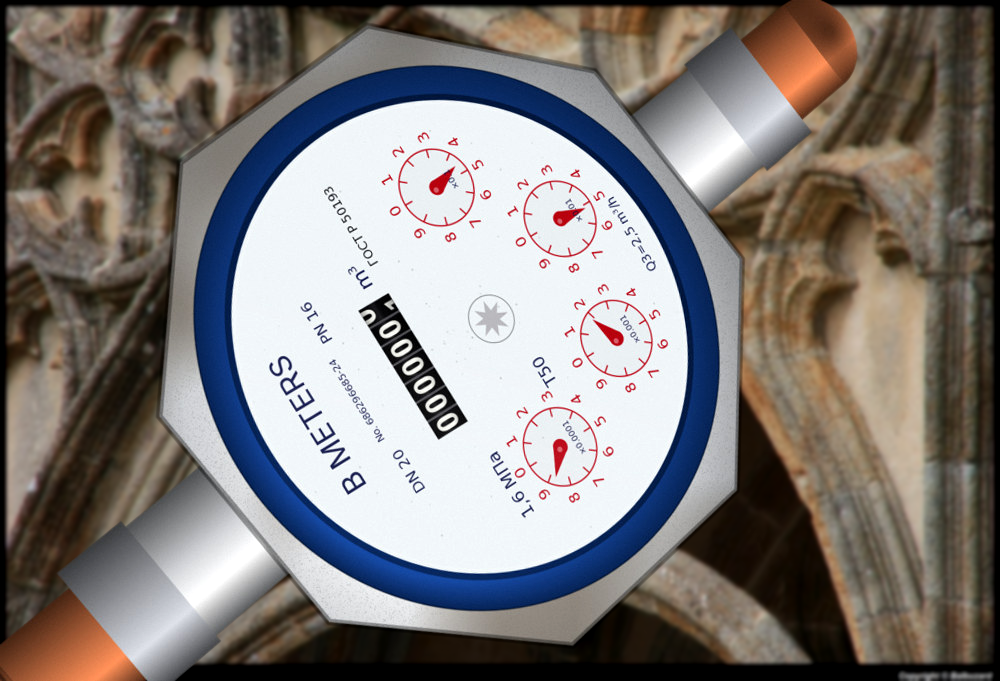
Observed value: 0.4518; m³
